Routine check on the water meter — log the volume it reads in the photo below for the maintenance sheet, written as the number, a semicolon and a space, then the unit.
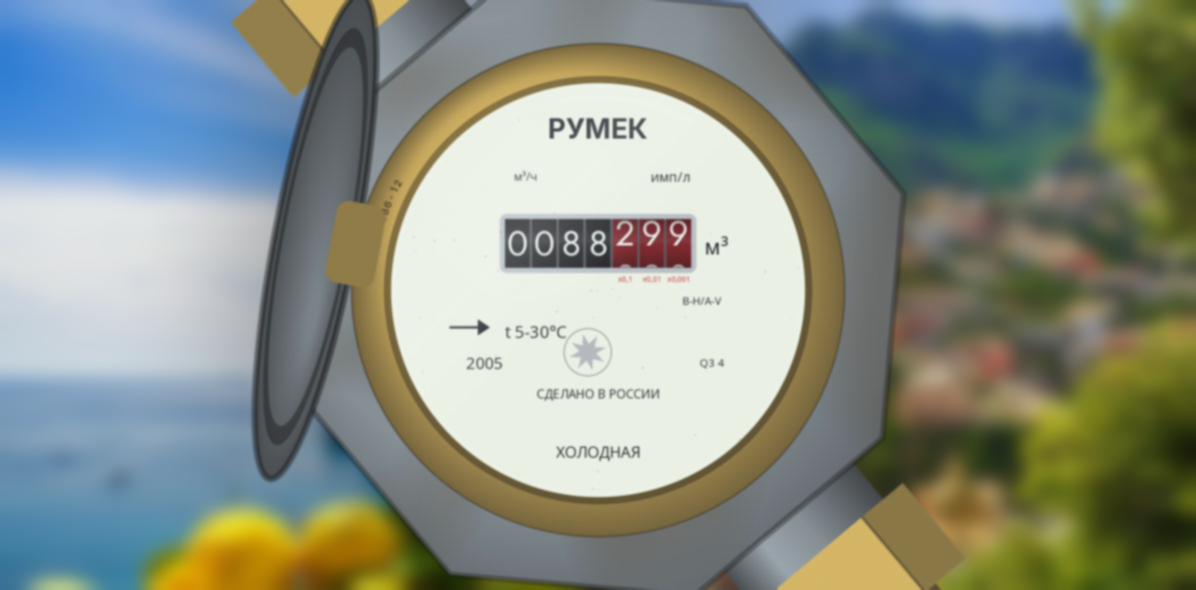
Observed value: 88.299; m³
